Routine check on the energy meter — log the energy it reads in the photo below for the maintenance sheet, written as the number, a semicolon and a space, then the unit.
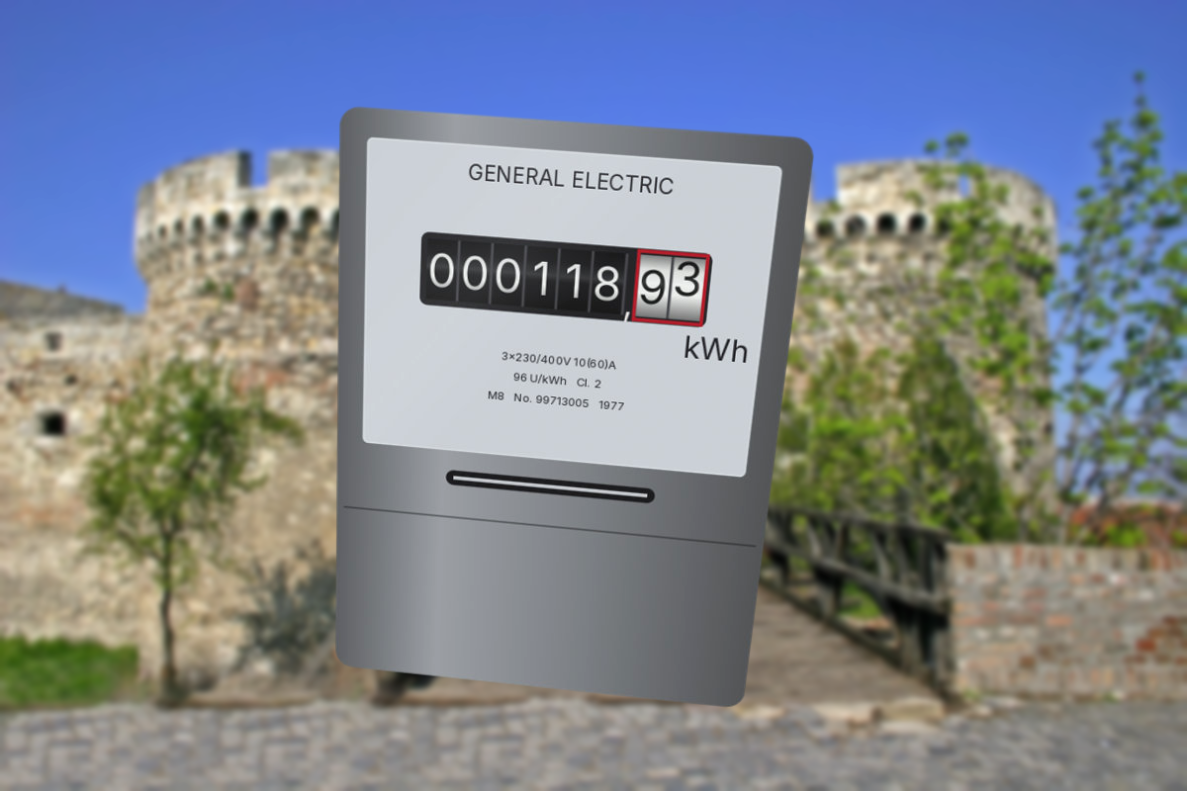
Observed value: 118.93; kWh
